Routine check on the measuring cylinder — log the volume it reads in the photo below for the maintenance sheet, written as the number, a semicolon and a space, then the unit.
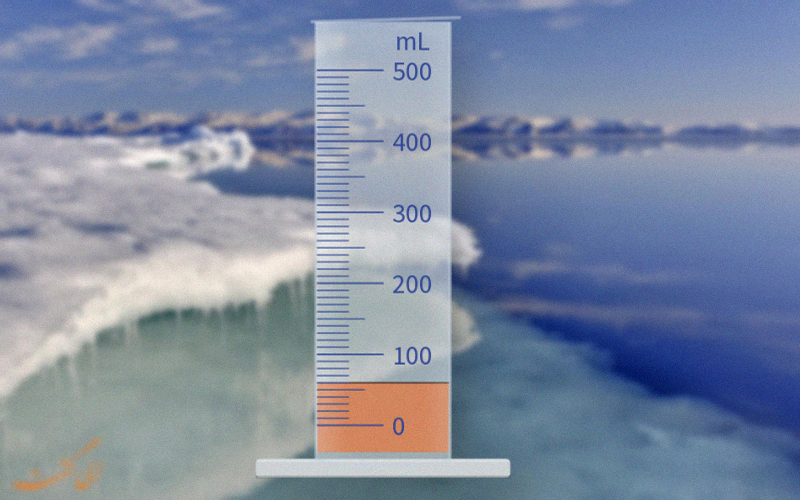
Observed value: 60; mL
